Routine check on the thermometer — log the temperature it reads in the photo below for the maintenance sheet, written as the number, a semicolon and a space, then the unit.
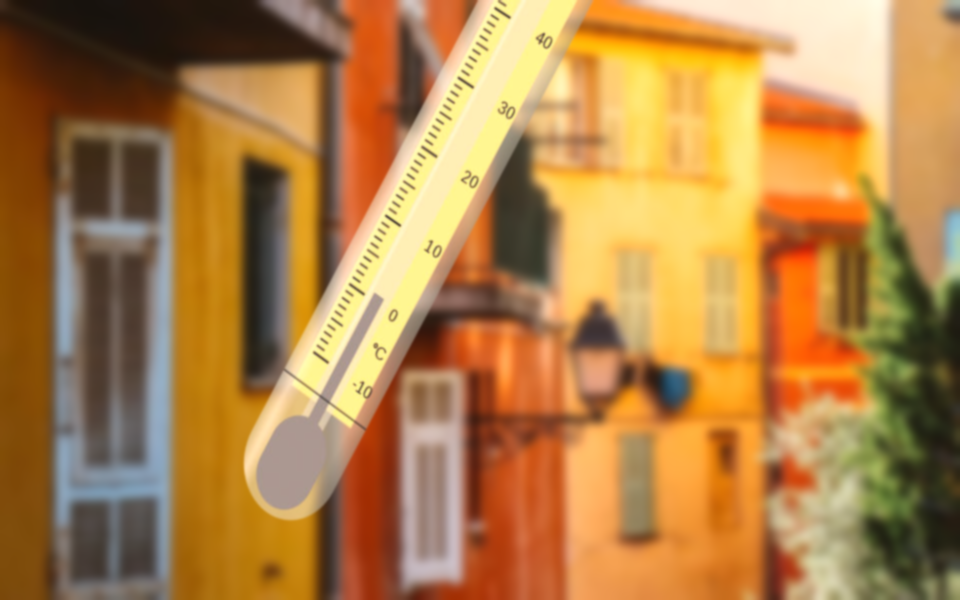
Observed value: 1; °C
